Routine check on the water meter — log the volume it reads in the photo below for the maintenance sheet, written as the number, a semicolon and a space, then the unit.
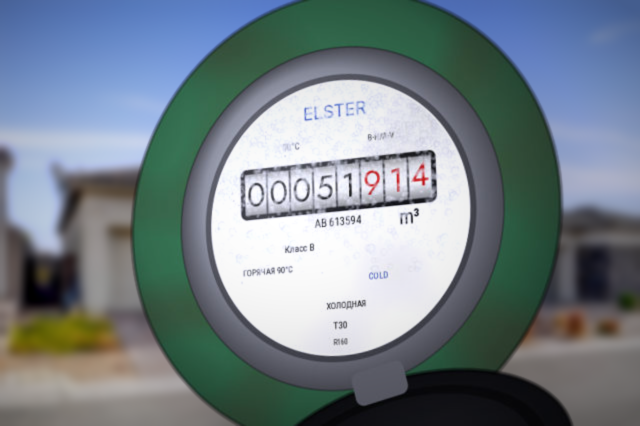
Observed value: 51.914; m³
